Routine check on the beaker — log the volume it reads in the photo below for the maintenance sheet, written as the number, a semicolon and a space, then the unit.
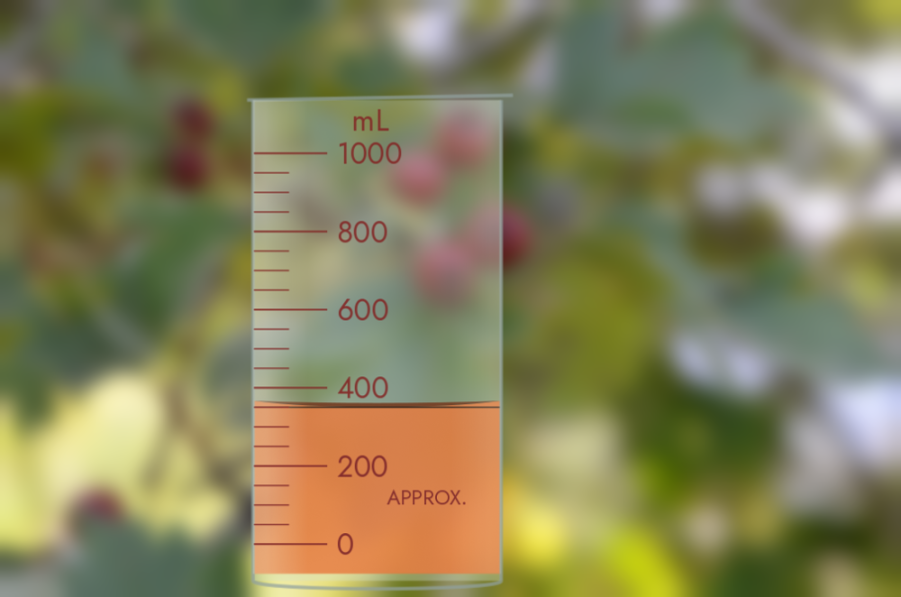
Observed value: 350; mL
